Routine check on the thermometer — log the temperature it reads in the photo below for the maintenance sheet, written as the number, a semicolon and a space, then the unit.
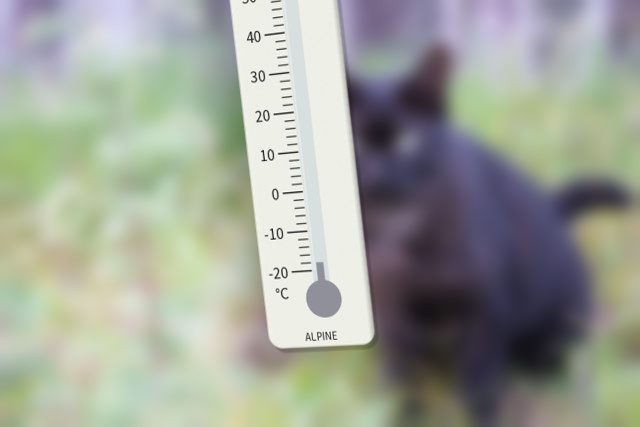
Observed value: -18; °C
